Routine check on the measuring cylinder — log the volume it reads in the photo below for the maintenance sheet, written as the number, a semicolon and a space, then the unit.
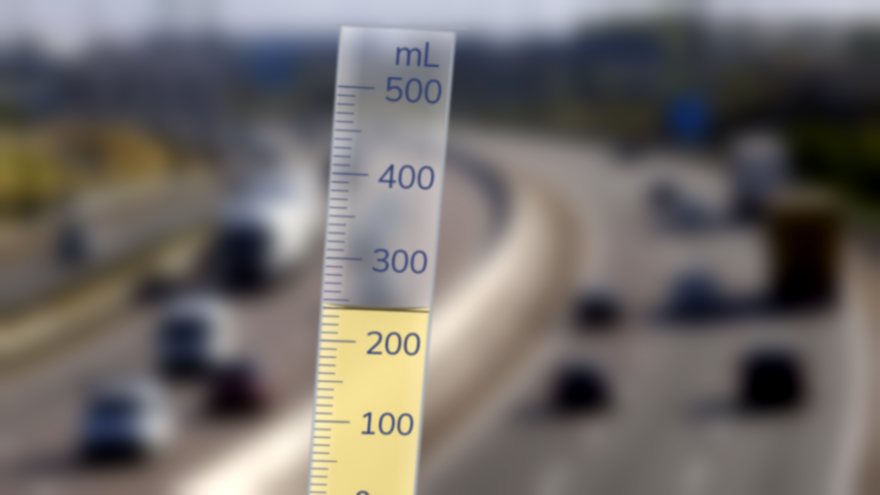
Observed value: 240; mL
